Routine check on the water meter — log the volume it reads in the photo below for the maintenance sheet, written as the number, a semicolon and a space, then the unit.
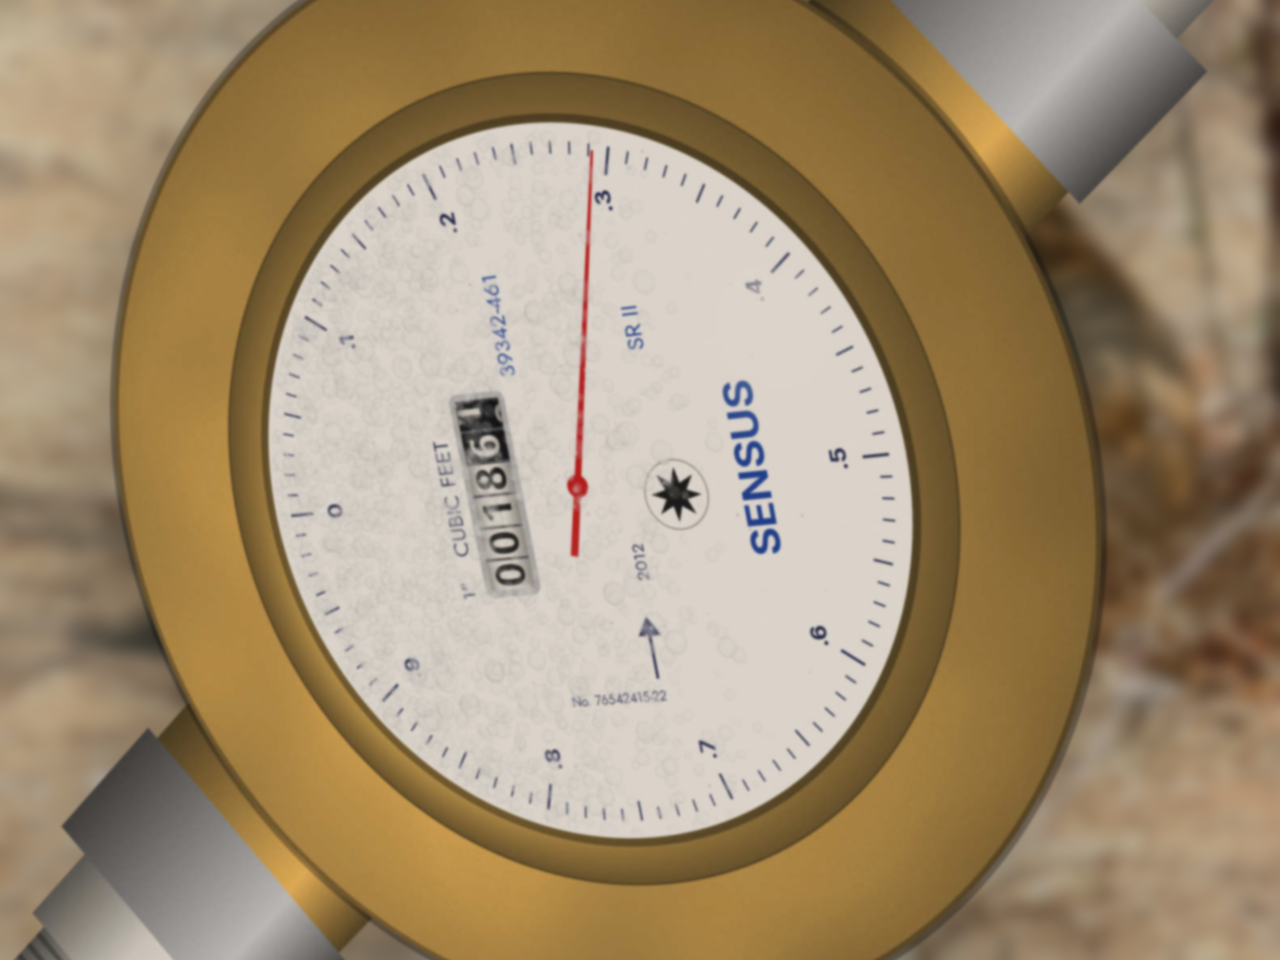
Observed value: 1861.29; ft³
